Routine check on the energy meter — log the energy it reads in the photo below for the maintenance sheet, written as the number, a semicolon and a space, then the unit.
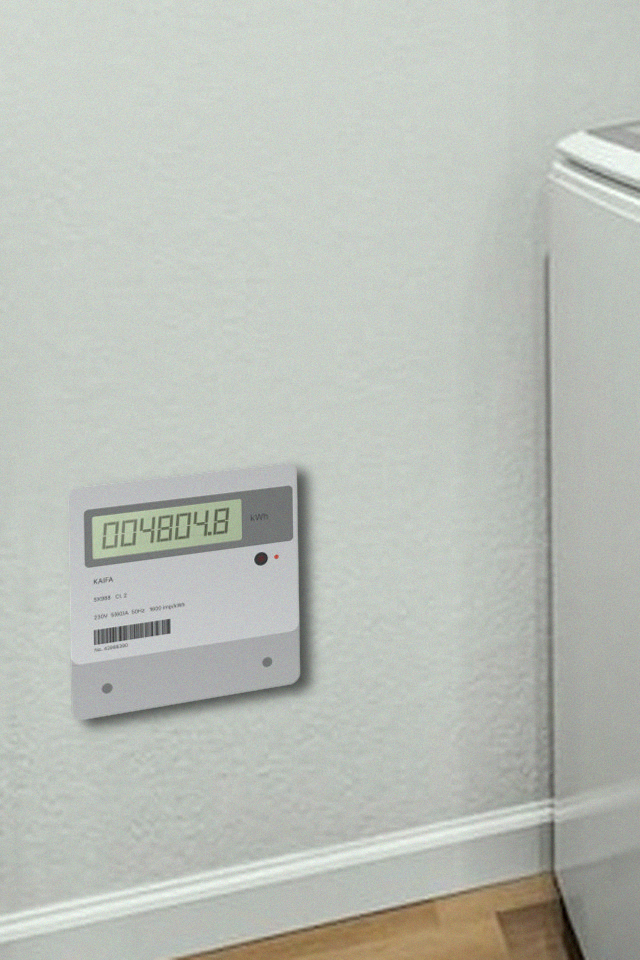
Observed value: 4804.8; kWh
